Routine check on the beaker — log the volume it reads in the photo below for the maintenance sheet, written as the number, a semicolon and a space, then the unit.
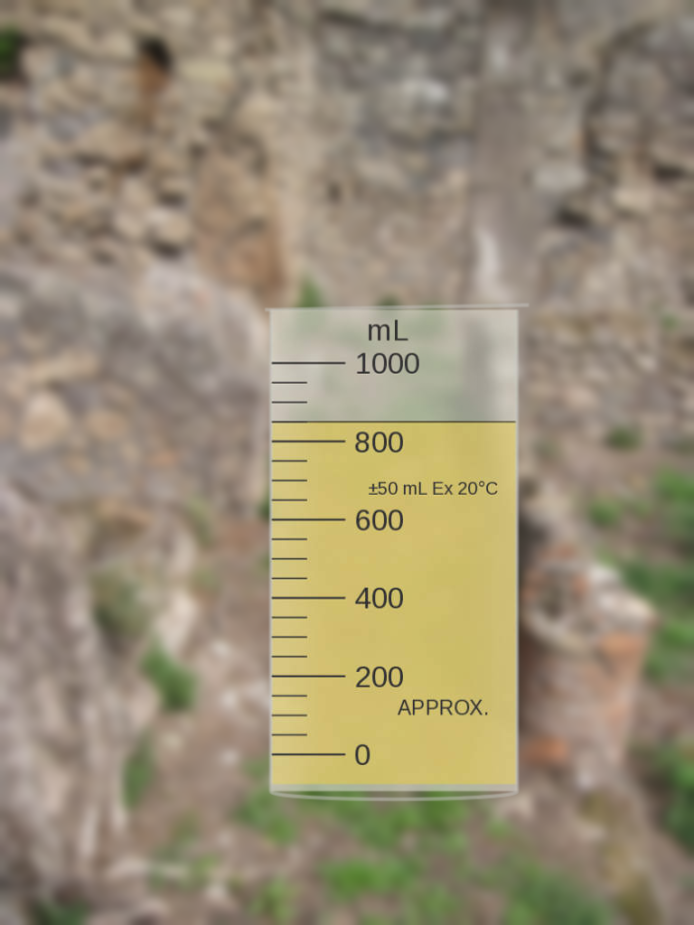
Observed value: 850; mL
